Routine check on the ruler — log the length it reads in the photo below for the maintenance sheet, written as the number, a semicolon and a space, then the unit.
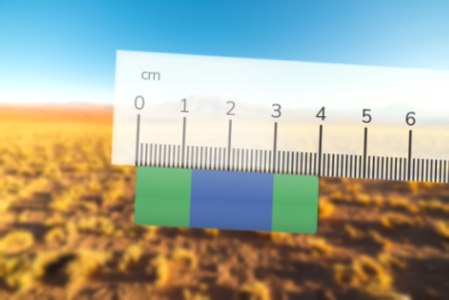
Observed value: 4; cm
